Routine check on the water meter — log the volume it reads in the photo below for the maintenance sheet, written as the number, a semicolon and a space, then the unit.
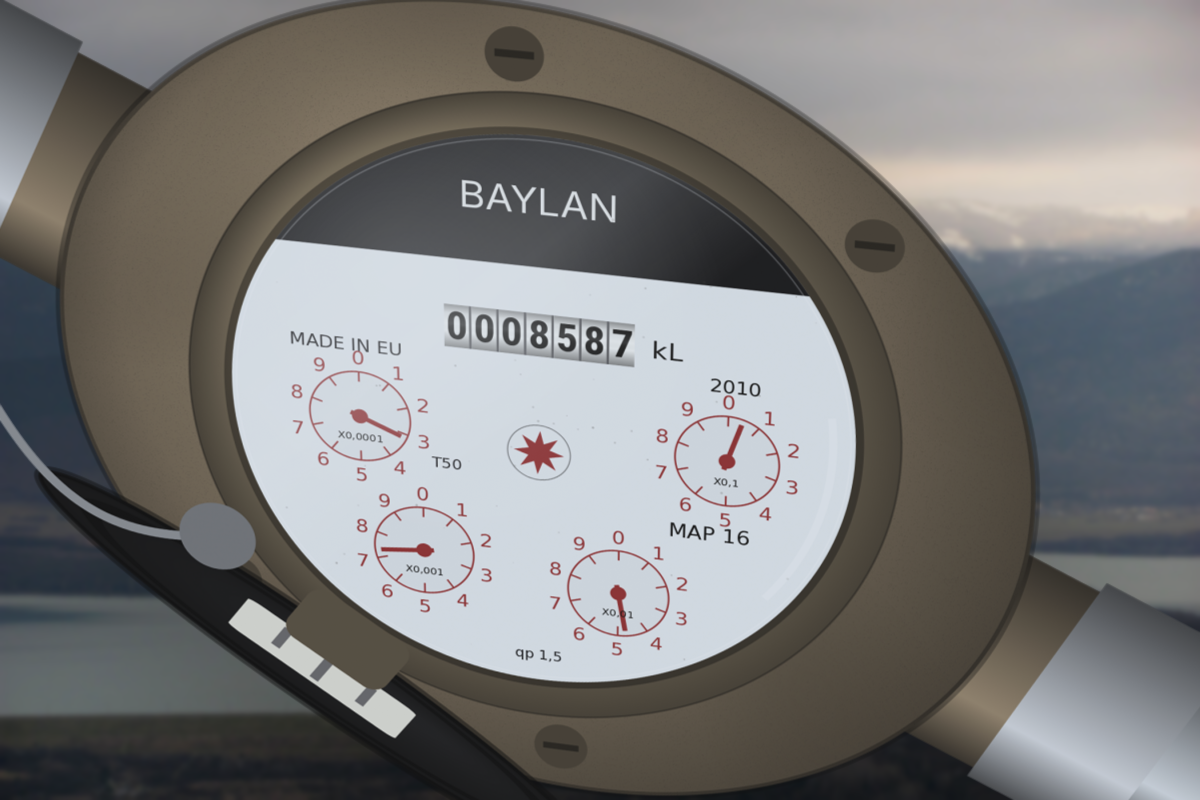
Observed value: 8587.0473; kL
